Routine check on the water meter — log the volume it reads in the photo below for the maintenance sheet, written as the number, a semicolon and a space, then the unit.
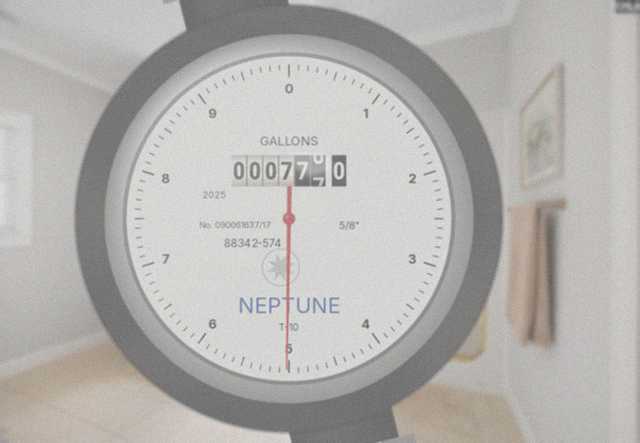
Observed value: 7765.0; gal
